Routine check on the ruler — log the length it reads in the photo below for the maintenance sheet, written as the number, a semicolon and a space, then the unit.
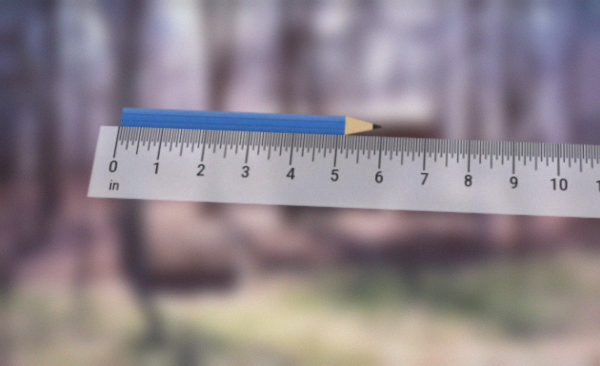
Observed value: 6; in
